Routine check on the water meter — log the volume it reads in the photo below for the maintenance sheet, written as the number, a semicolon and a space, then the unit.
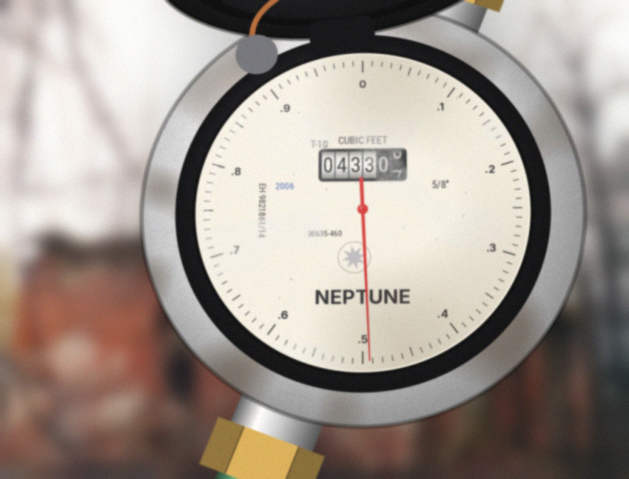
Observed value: 43306.49; ft³
